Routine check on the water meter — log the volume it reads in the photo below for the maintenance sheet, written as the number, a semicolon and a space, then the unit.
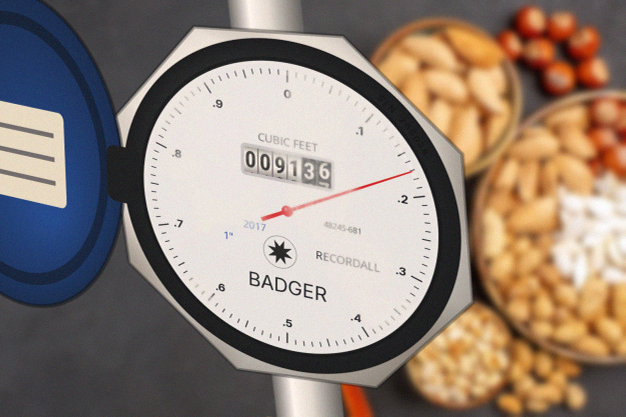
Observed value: 9136.17; ft³
